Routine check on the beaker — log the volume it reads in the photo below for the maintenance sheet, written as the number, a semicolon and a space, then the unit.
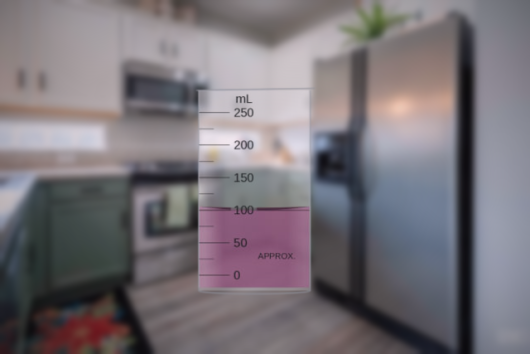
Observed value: 100; mL
